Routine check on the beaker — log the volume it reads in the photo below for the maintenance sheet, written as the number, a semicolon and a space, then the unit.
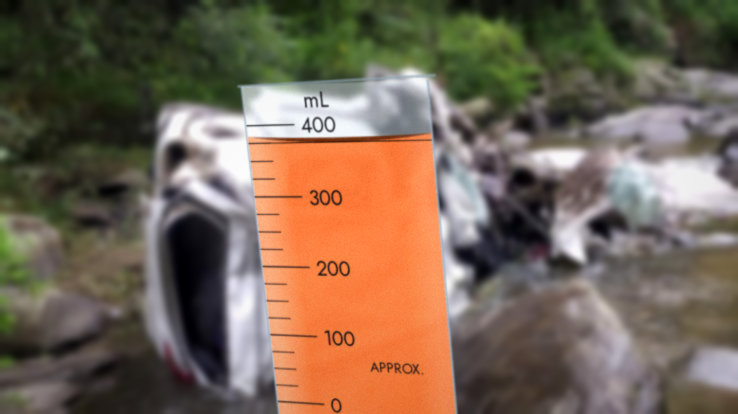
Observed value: 375; mL
